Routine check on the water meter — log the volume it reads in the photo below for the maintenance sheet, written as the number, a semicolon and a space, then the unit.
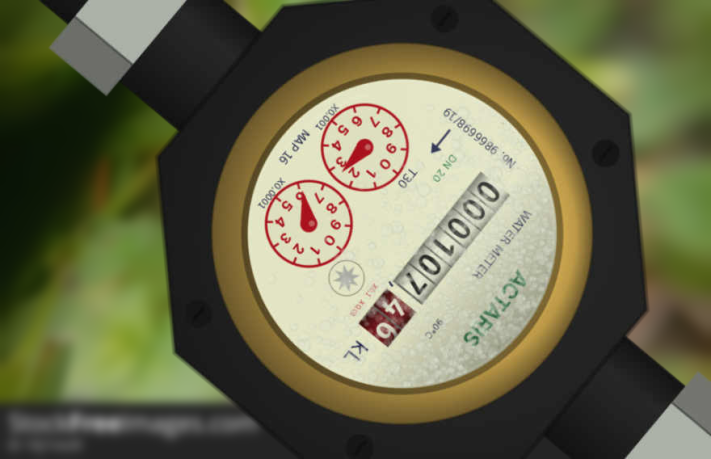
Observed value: 107.4626; kL
